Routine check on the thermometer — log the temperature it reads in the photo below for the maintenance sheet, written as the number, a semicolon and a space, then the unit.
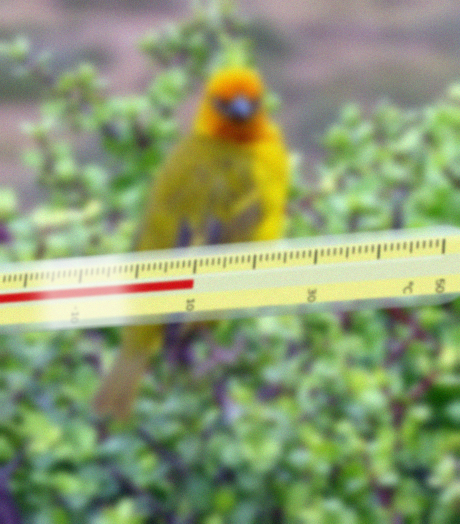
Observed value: 10; °C
